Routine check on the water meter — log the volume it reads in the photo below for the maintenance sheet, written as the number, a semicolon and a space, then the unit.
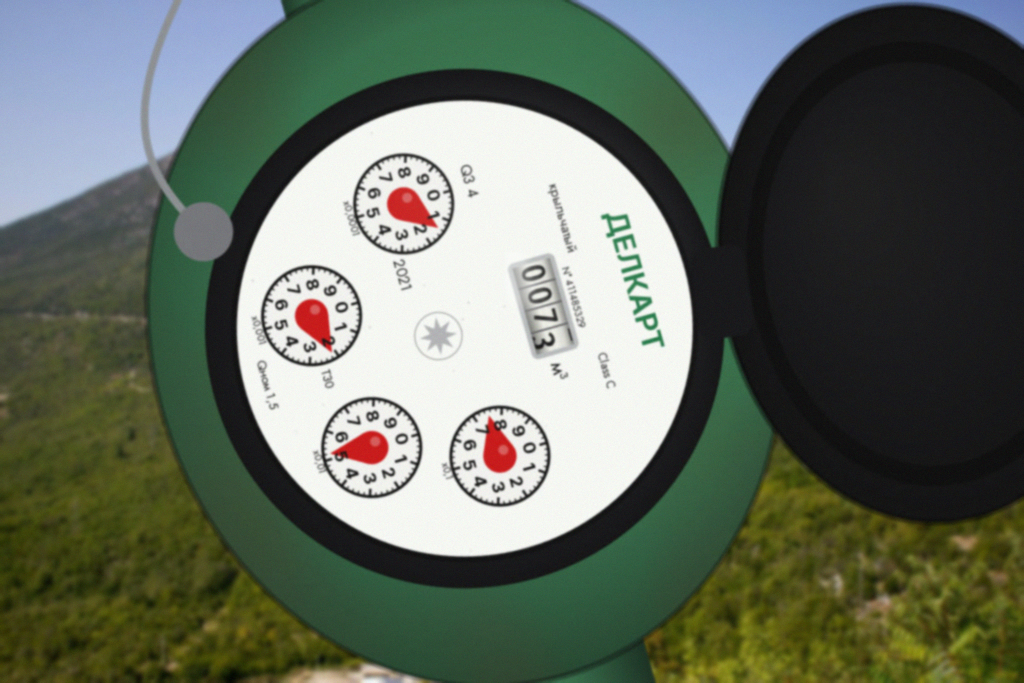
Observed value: 72.7521; m³
